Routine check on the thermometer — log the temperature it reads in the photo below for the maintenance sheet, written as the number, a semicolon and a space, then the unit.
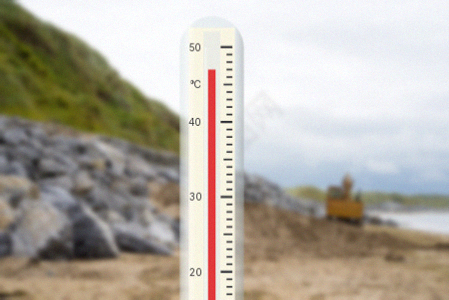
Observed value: 47; °C
